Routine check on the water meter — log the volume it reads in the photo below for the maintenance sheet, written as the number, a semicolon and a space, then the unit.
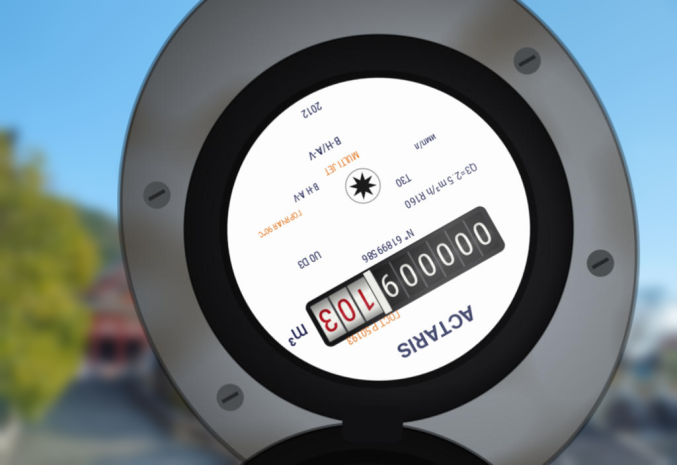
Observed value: 9.103; m³
